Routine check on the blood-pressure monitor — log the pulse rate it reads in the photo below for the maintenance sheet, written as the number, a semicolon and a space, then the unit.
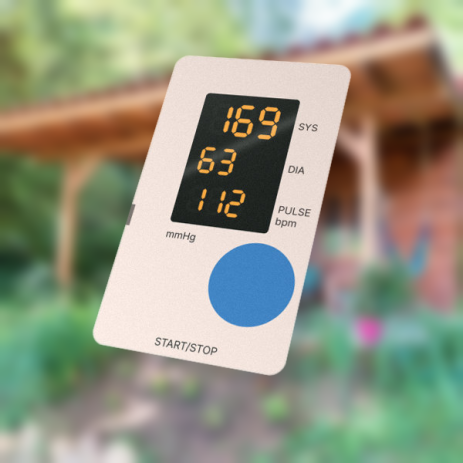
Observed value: 112; bpm
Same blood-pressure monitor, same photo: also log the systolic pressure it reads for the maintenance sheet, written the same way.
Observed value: 169; mmHg
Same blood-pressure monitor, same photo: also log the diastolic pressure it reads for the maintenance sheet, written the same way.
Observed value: 63; mmHg
